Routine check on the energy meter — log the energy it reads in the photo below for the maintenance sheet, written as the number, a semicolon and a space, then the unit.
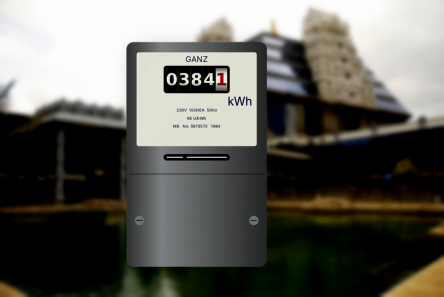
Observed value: 384.1; kWh
